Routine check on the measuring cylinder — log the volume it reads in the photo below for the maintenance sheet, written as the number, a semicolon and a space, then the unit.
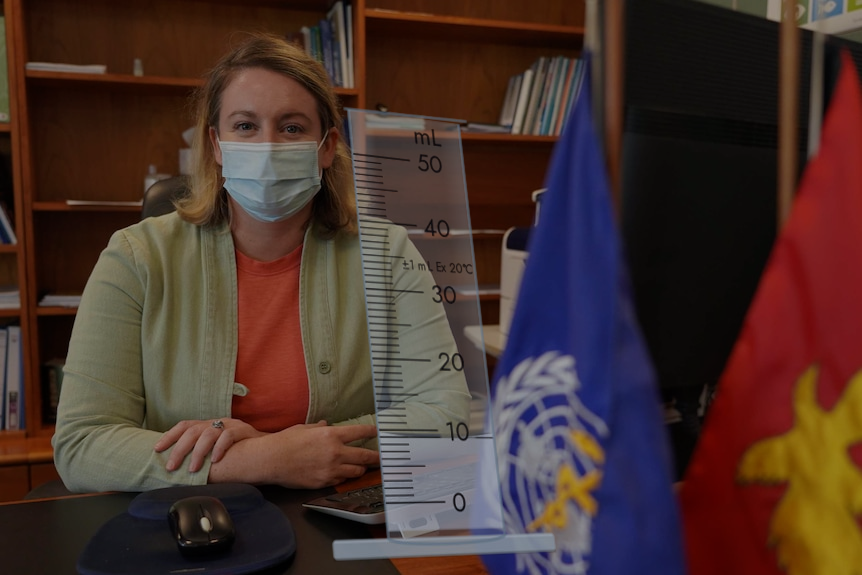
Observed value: 9; mL
